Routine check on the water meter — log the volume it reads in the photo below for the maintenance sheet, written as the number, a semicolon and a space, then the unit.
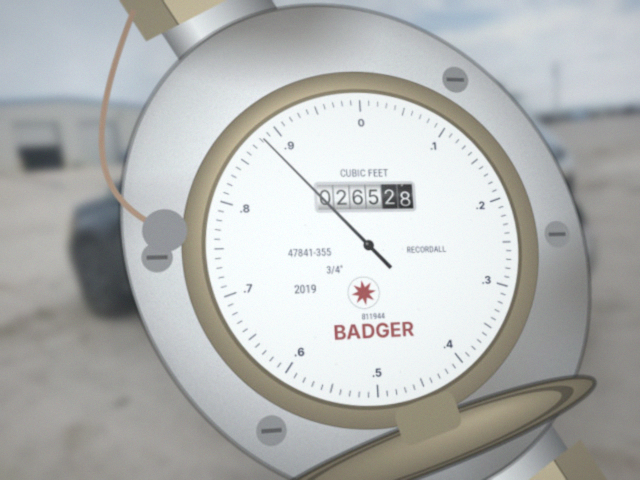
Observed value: 26527.88; ft³
